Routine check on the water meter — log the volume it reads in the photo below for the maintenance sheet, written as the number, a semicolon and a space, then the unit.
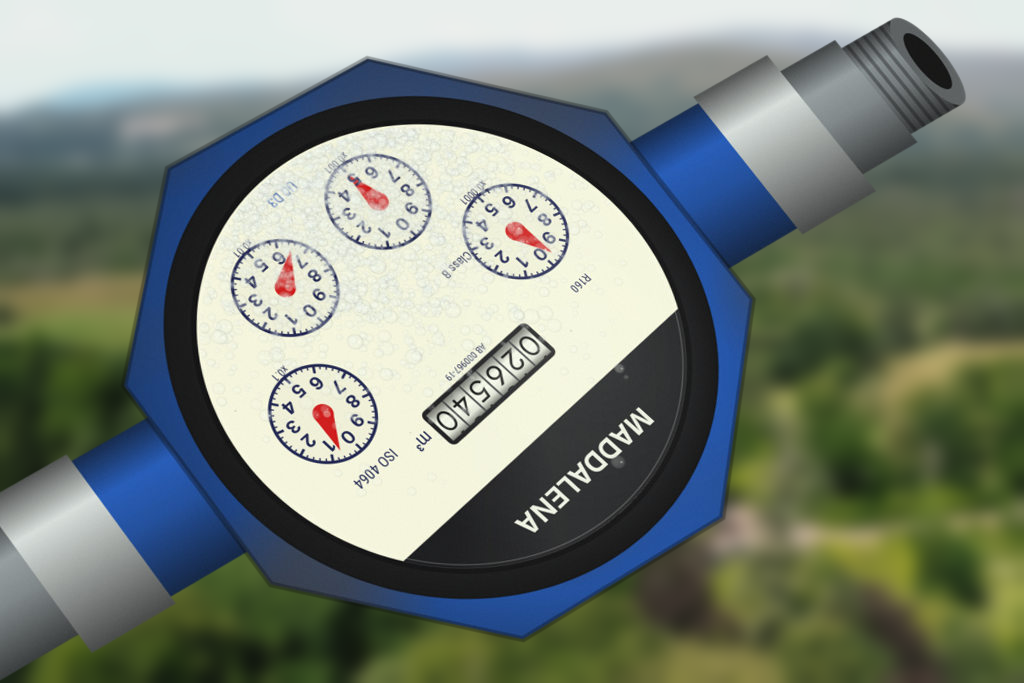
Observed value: 26540.0649; m³
